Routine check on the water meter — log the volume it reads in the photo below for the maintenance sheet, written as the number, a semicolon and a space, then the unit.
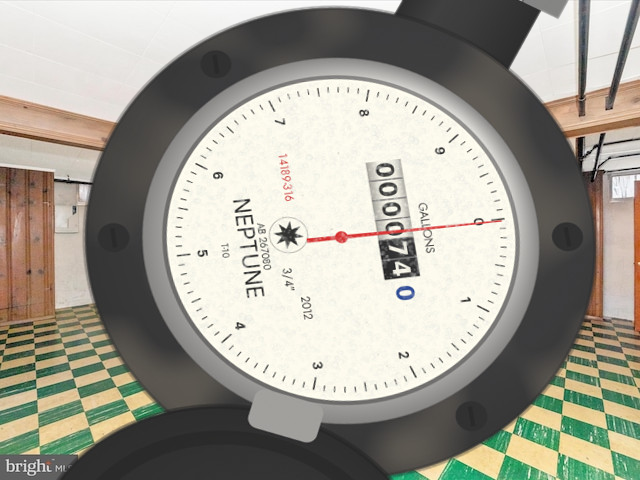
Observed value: 740.0; gal
